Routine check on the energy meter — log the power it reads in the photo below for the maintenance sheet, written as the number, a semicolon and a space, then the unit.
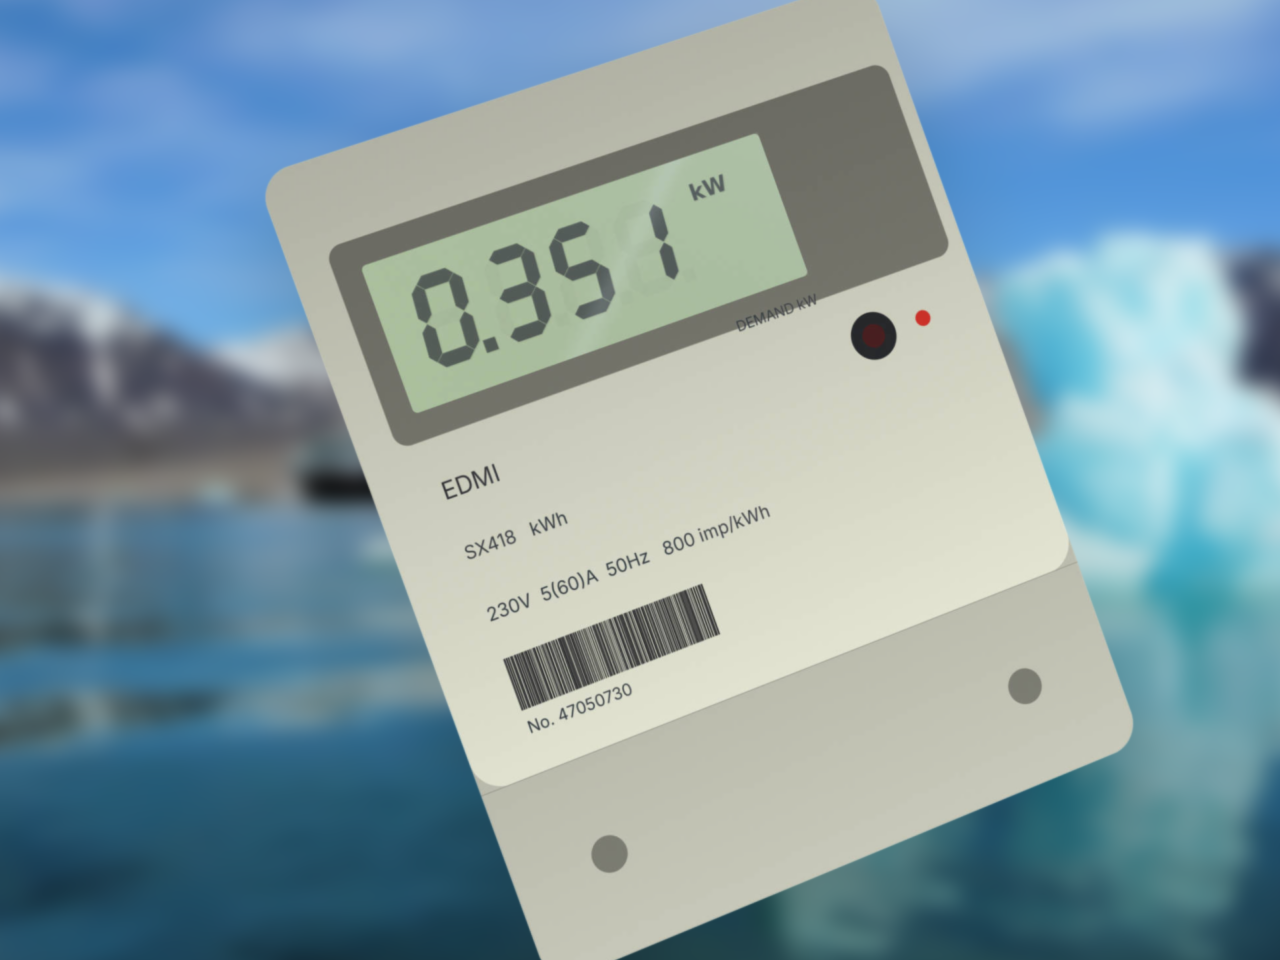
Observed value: 0.351; kW
